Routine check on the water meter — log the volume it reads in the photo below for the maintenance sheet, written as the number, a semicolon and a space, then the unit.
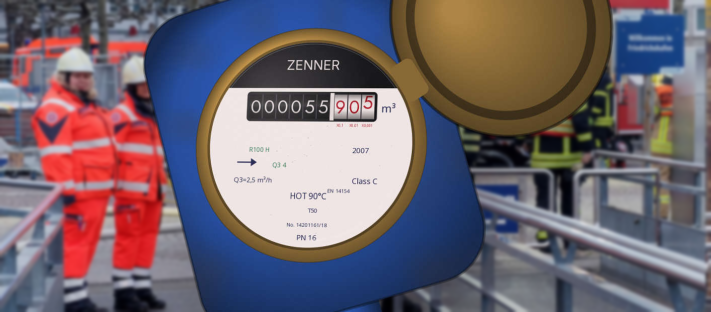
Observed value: 55.905; m³
